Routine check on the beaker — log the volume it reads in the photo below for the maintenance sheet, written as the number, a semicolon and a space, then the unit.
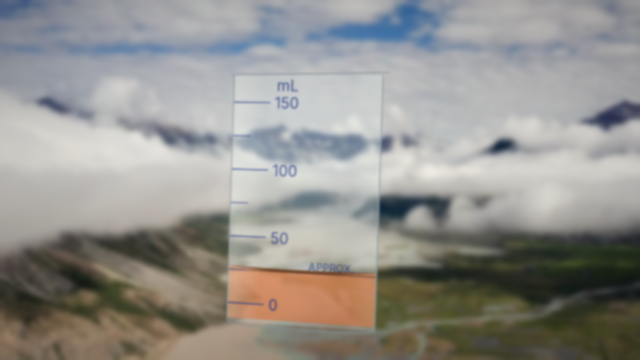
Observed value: 25; mL
